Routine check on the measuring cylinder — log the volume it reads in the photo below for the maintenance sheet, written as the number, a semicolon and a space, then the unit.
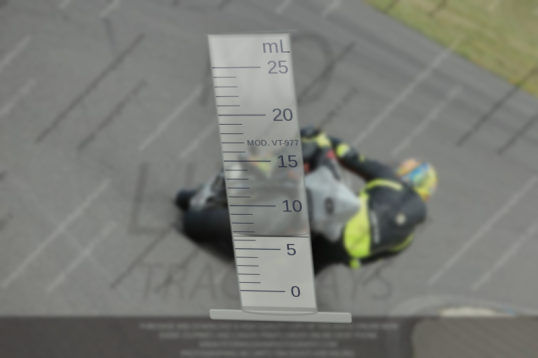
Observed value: 6.5; mL
